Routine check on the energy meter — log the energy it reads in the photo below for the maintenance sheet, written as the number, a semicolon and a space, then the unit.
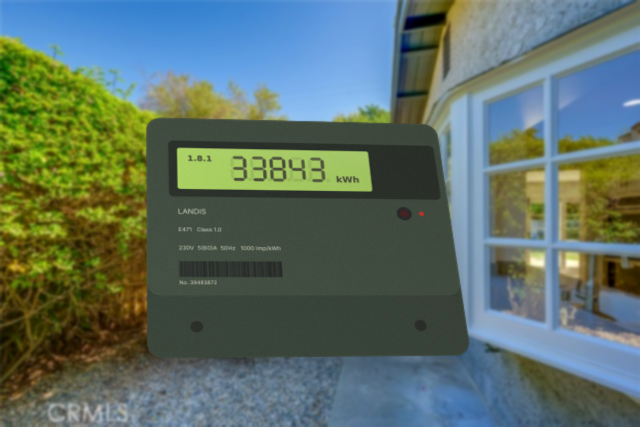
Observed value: 33843; kWh
